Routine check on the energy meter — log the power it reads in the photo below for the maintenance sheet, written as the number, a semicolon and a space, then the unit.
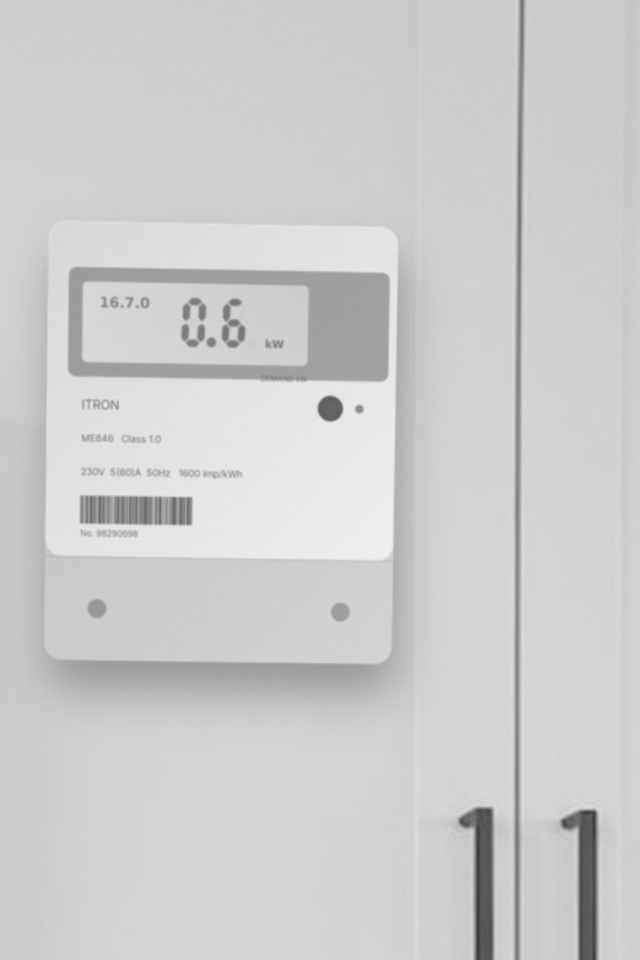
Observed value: 0.6; kW
